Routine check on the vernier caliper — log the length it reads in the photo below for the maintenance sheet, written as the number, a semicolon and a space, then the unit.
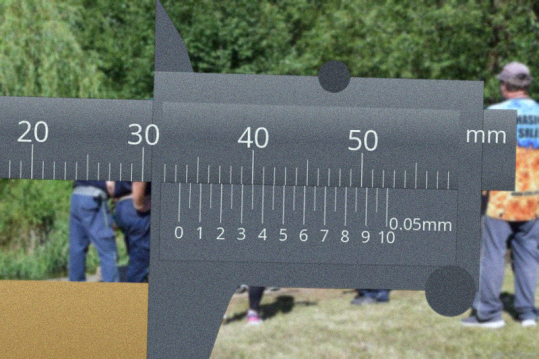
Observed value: 33.4; mm
